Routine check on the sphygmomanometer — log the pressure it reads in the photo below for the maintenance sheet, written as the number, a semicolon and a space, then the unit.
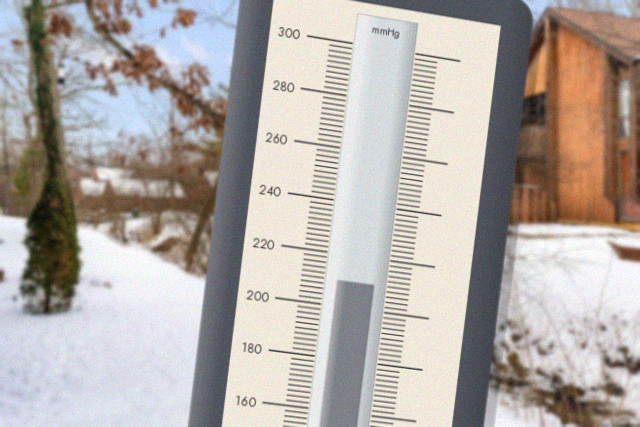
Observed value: 210; mmHg
